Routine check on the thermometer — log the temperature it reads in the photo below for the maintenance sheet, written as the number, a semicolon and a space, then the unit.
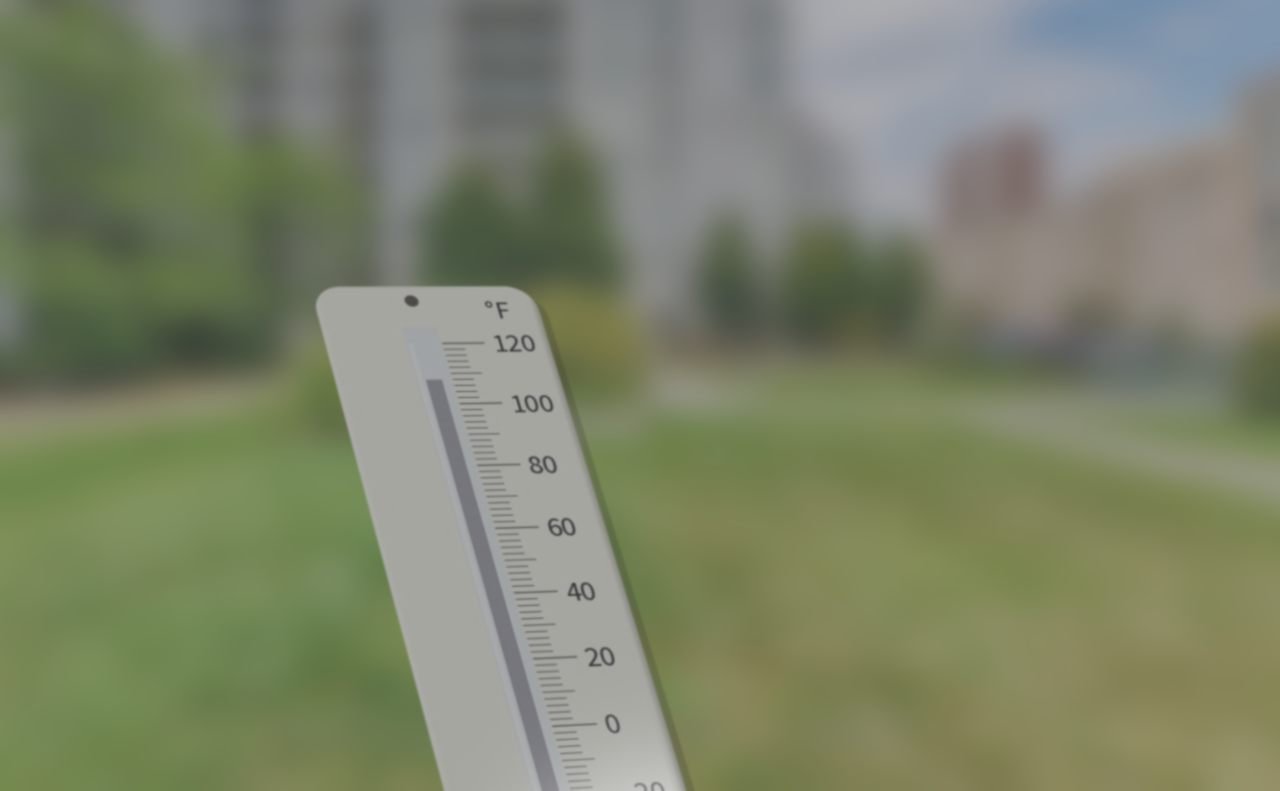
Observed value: 108; °F
